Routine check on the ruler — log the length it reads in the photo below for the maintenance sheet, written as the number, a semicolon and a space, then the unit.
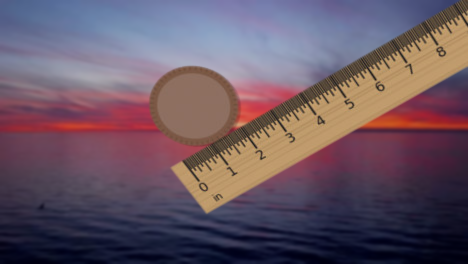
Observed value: 2.5; in
